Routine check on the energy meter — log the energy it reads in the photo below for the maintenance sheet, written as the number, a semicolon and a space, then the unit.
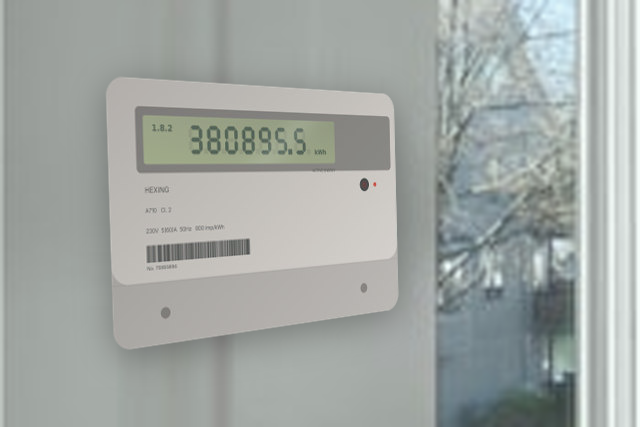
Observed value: 380895.5; kWh
